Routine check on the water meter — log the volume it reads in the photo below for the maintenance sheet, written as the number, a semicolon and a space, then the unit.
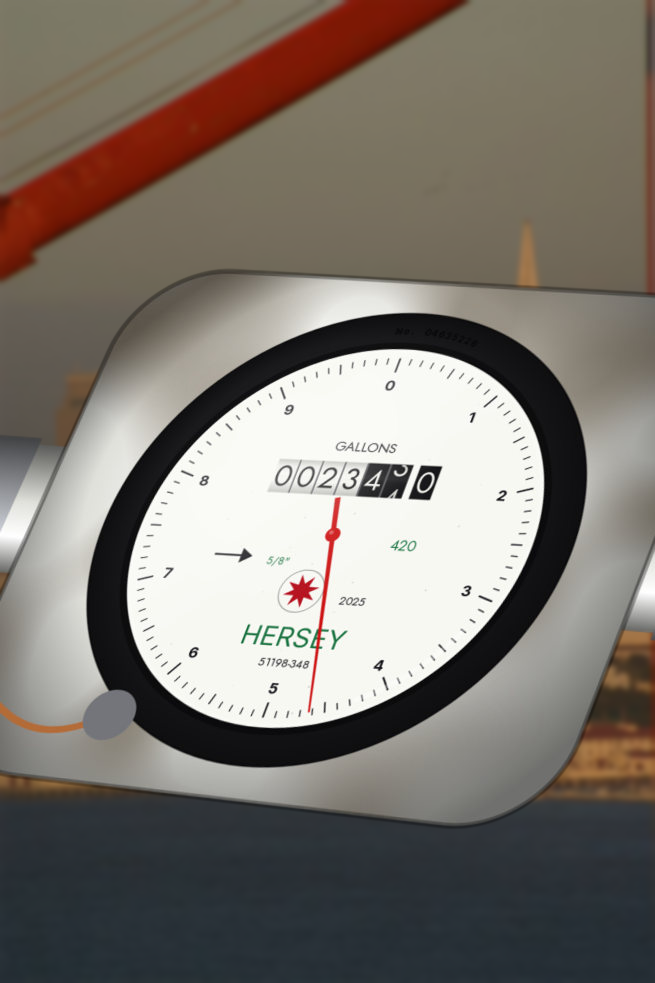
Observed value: 23434.6; gal
